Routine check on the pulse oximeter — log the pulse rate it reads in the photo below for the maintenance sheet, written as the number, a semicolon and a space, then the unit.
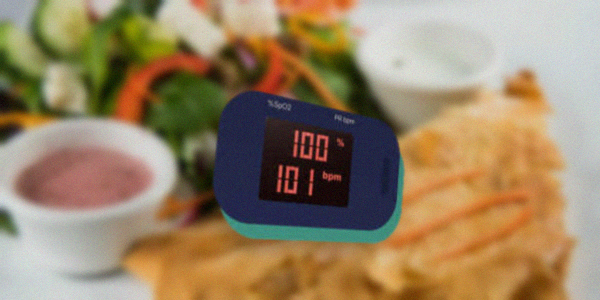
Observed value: 101; bpm
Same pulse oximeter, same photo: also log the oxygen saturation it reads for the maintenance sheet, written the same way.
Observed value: 100; %
